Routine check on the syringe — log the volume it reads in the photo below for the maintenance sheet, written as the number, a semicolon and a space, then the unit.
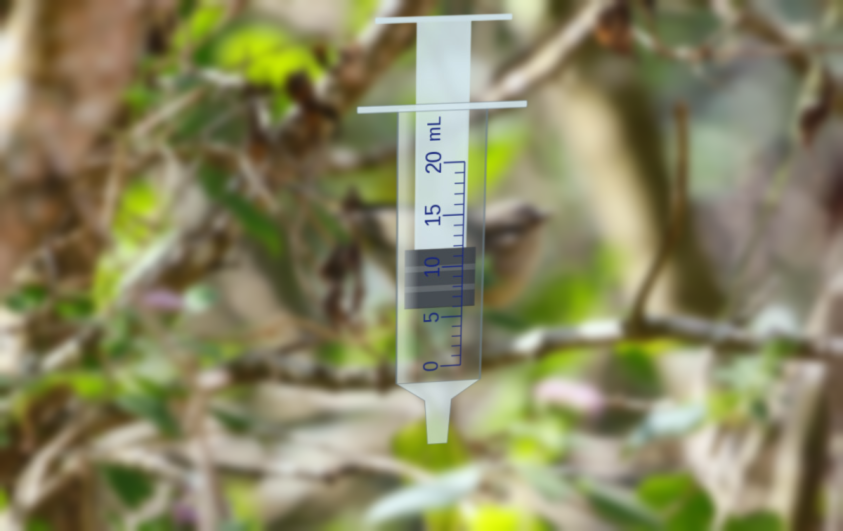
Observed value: 6; mL
